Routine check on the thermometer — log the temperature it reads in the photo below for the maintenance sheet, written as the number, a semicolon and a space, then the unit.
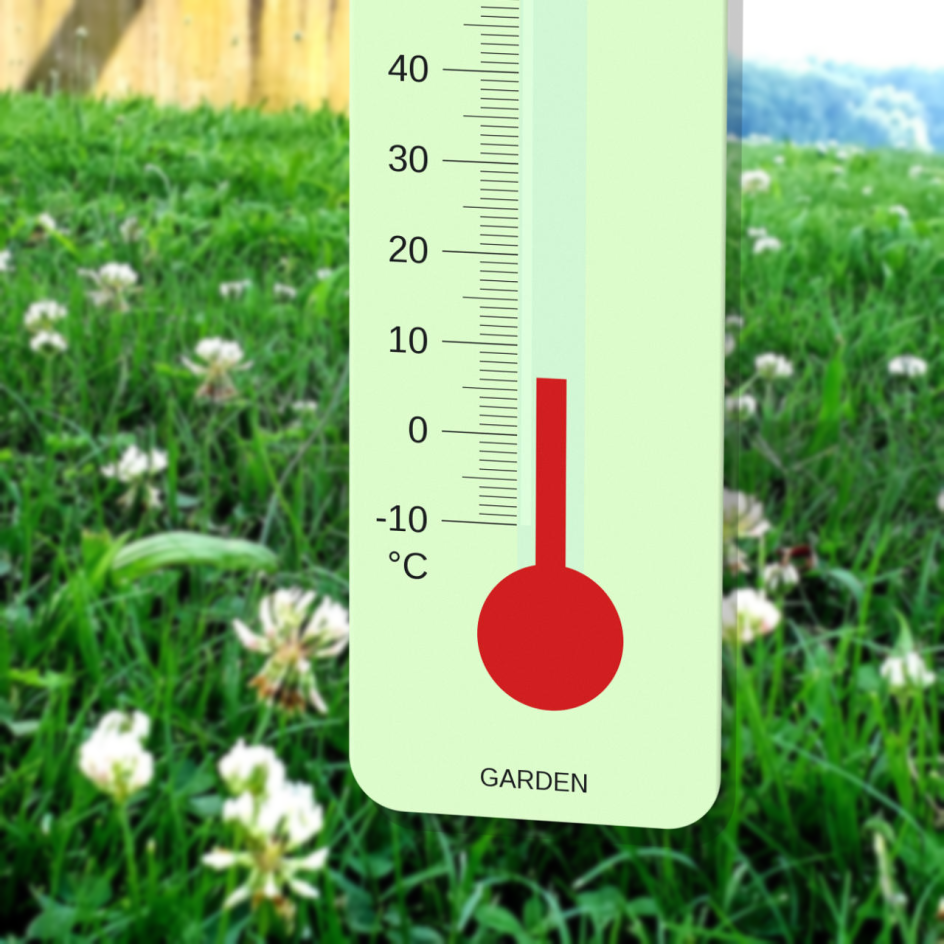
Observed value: 6.5; °C
